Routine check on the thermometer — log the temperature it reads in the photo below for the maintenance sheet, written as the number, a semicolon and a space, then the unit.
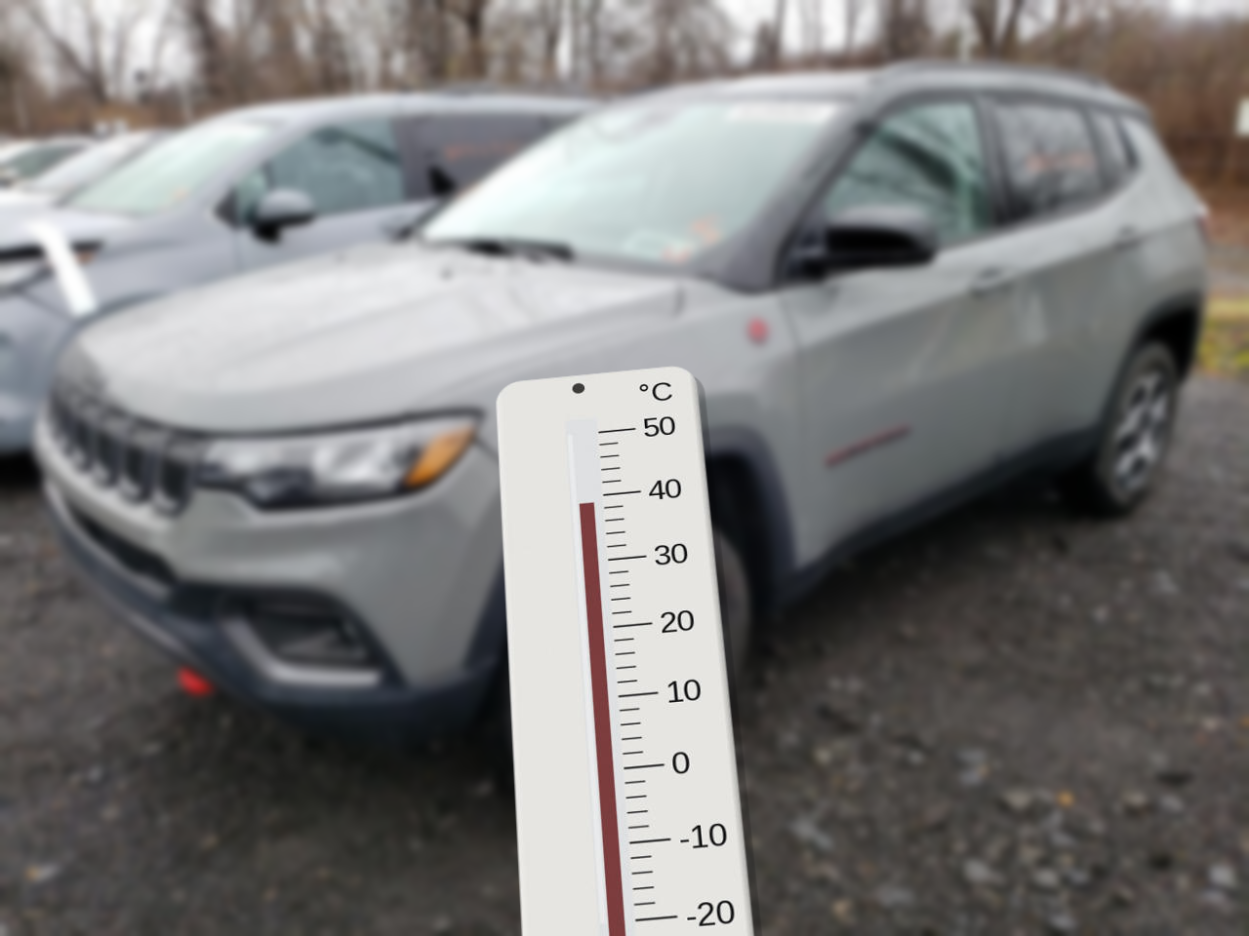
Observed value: 39; °C
